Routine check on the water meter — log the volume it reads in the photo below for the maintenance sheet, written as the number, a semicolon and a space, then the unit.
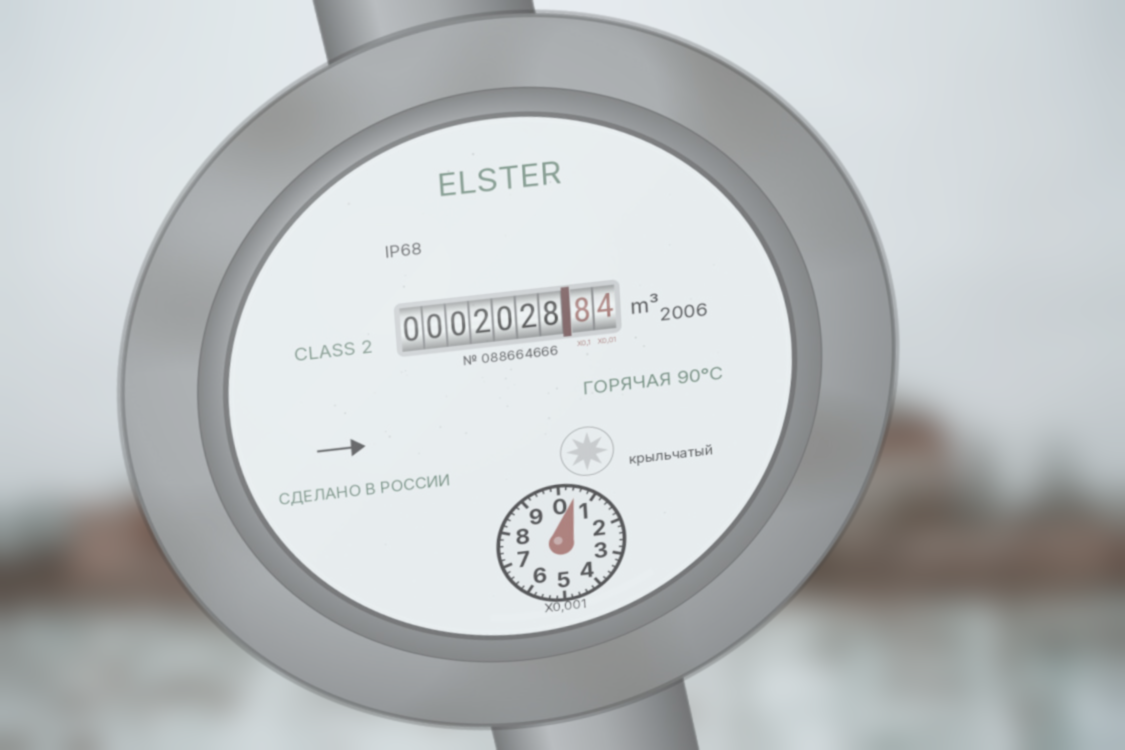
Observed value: 2028.840; m³
